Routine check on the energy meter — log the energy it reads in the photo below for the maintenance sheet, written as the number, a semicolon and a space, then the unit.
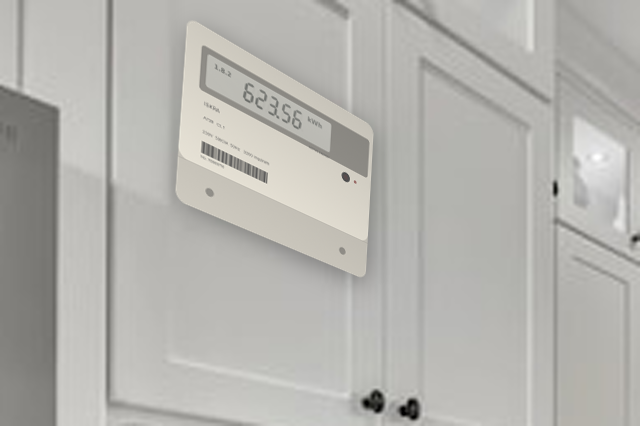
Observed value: 623.56; kWh
